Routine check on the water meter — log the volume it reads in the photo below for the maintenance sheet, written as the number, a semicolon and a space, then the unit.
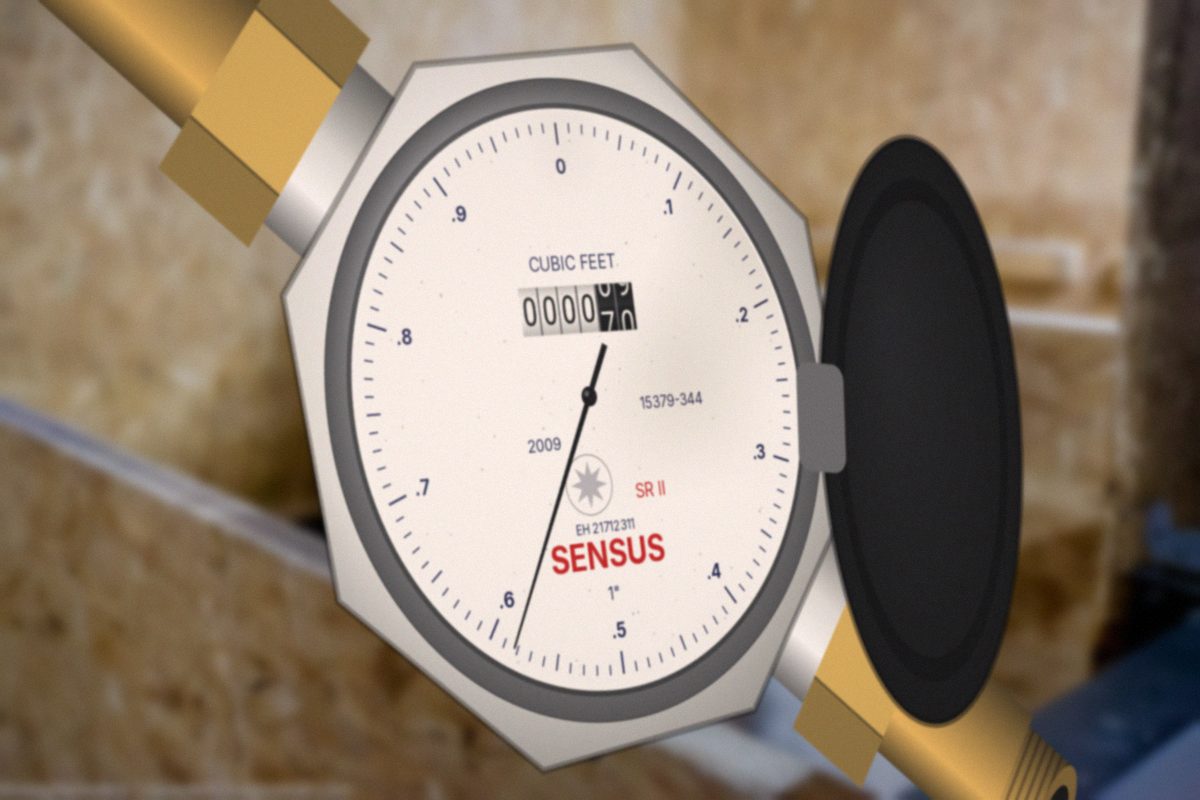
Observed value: 69.58; ft³
